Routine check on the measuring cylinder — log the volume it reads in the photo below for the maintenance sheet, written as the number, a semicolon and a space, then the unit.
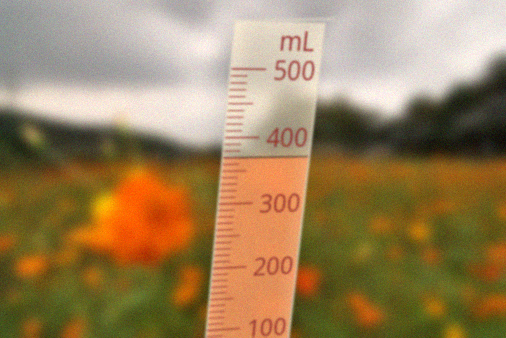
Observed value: 370; mL
